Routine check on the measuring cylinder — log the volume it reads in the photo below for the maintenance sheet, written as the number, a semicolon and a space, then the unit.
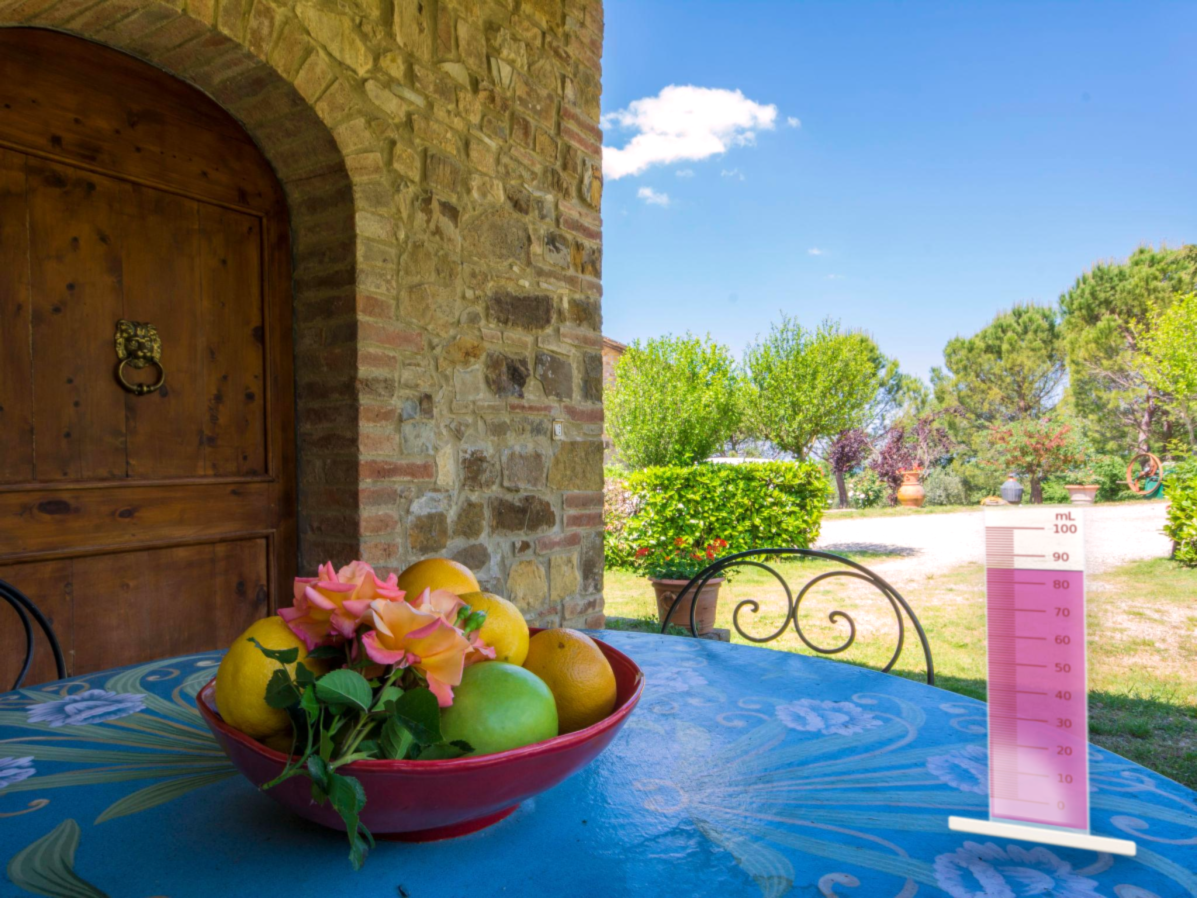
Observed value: 85; mL
